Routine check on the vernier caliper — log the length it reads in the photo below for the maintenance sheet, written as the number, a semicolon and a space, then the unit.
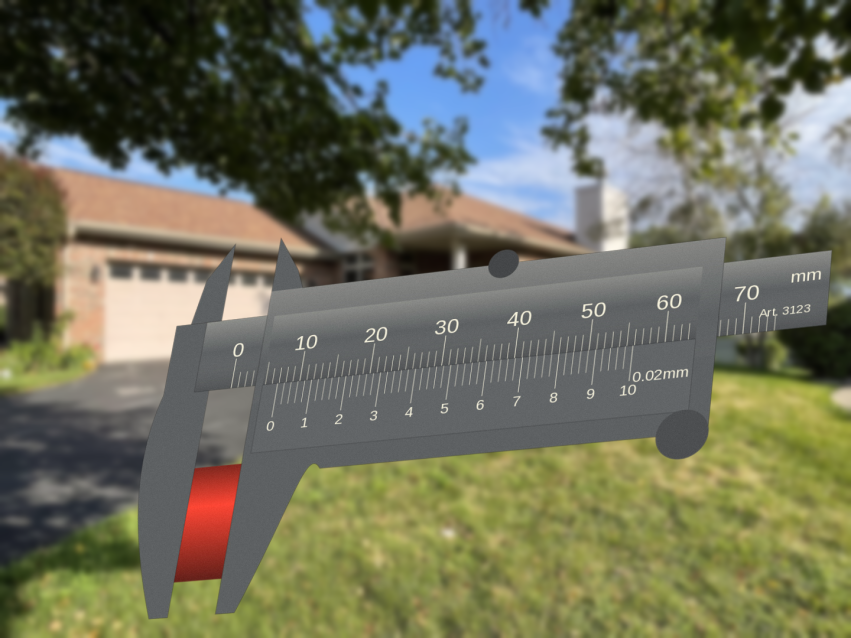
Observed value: 6.8; mm
